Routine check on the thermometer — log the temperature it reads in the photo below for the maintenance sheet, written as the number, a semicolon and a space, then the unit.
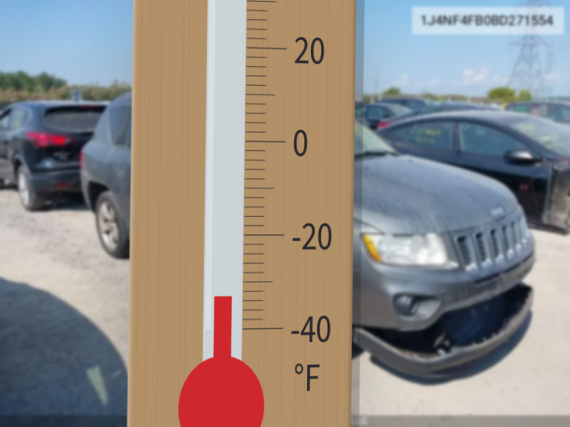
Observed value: -33; °F
